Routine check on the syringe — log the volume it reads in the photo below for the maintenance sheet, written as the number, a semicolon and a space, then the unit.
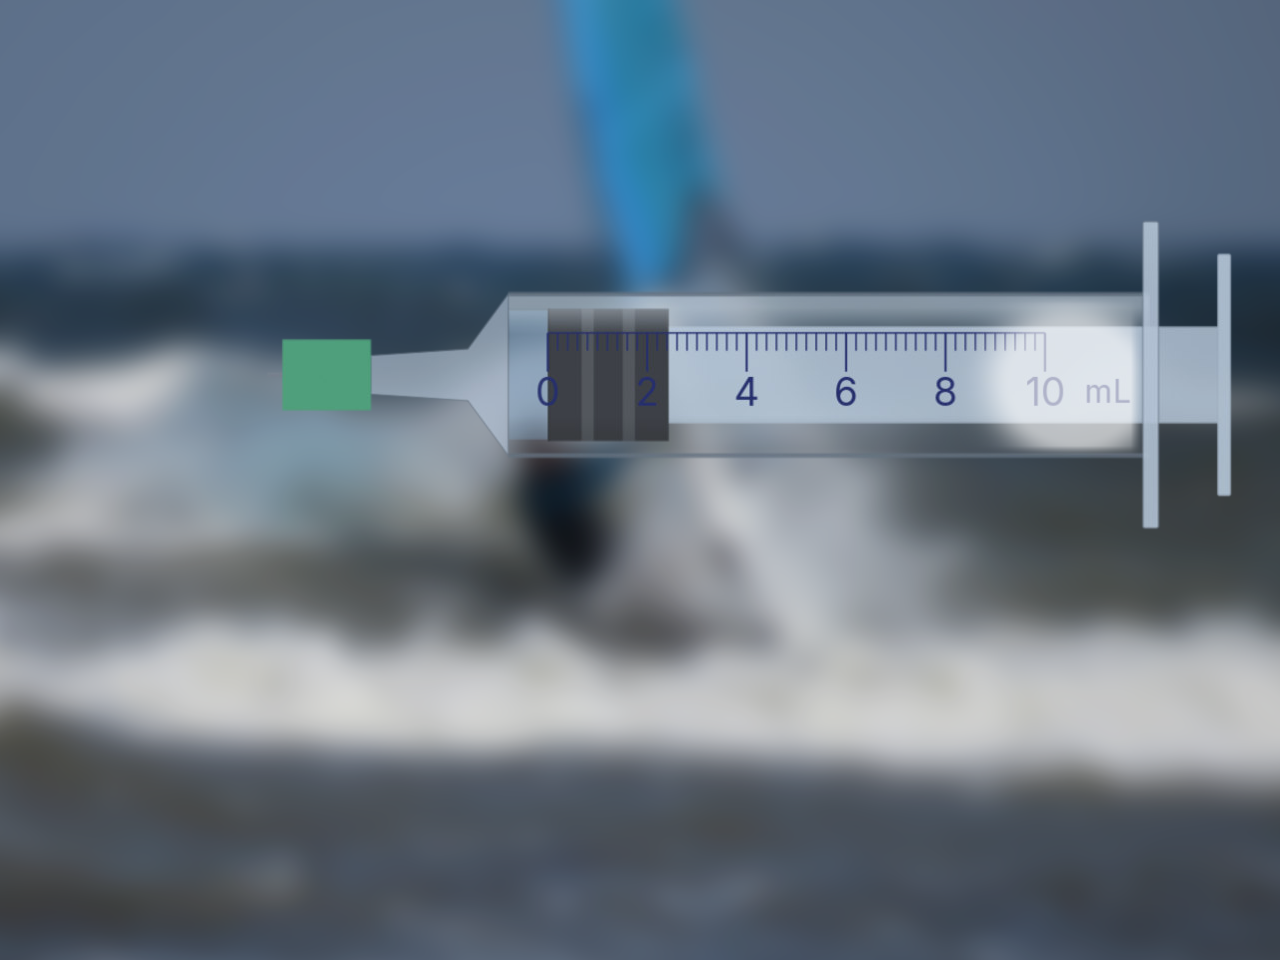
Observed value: 0; mL
